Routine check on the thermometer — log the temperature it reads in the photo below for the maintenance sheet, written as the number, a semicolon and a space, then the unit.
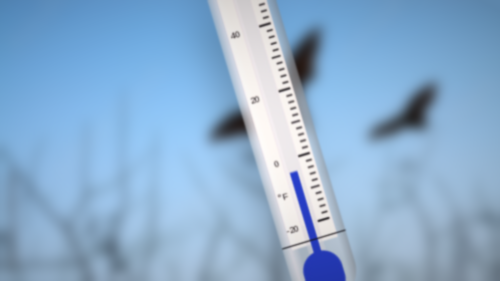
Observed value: -4; °F
